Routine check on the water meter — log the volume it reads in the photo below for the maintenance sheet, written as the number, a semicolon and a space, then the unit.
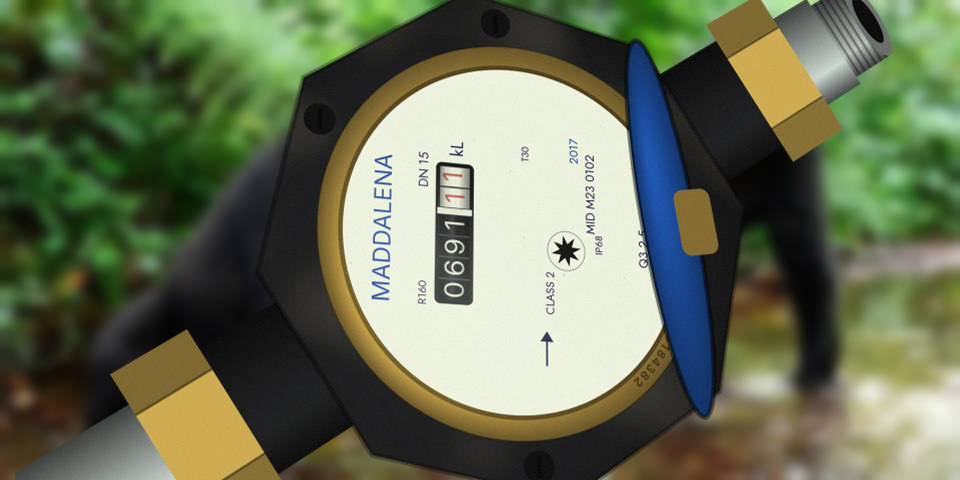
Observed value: 691.11; kL
